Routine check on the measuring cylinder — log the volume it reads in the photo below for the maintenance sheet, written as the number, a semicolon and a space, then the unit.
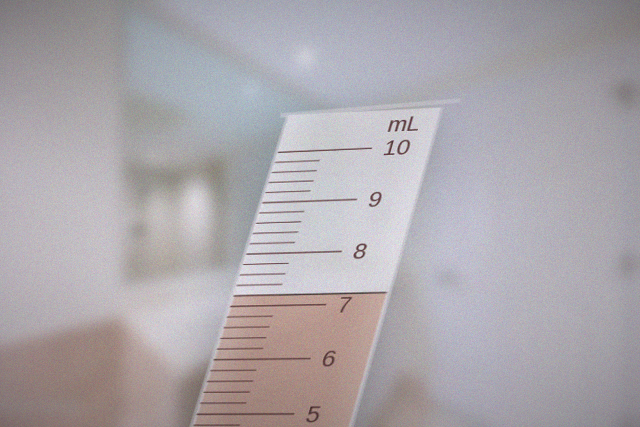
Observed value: 7.2; mL
